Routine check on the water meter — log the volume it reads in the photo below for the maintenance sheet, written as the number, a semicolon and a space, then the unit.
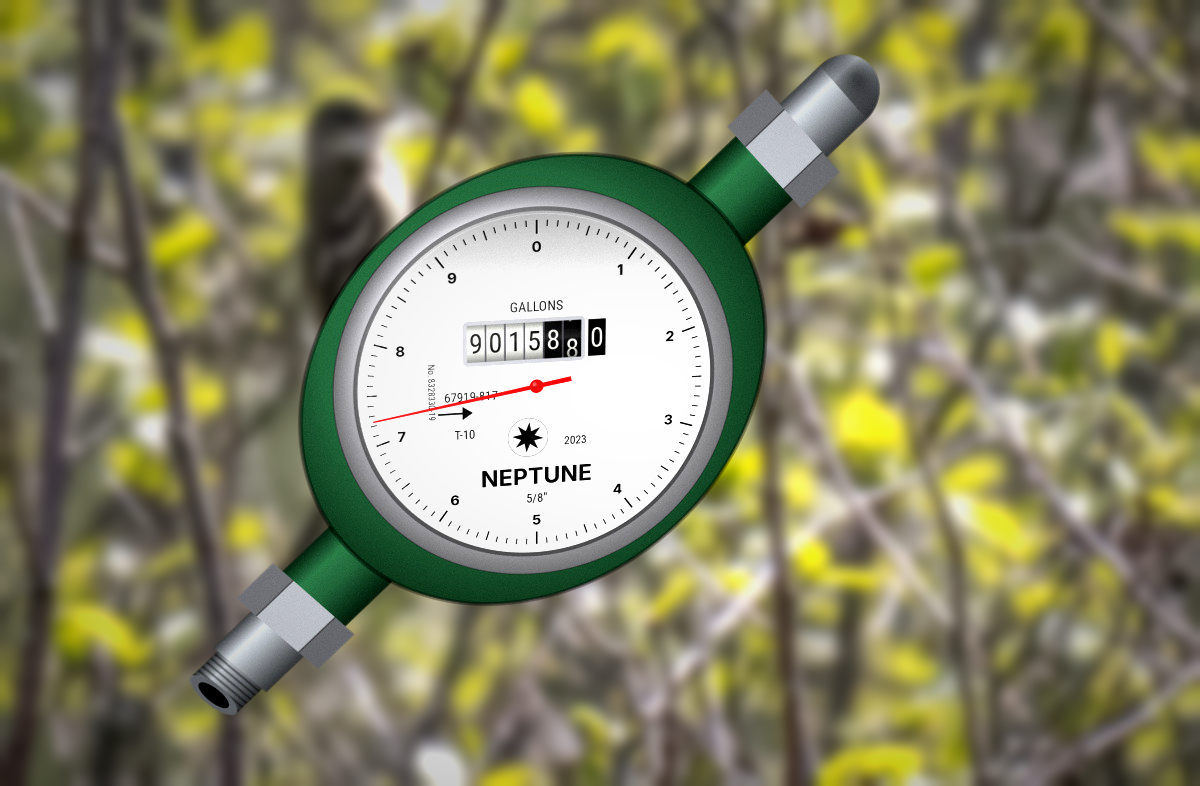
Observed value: 9015877.2; gal
